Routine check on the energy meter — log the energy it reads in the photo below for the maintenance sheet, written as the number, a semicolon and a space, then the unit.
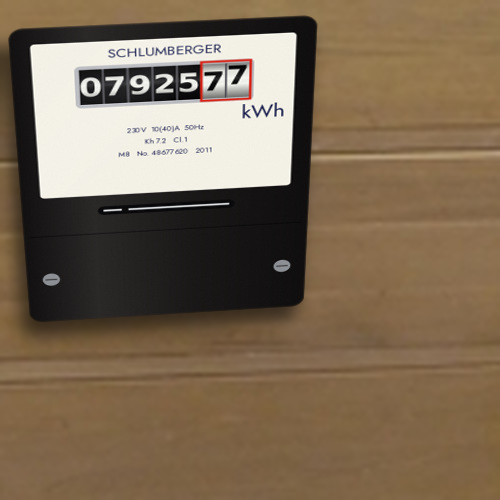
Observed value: 7925.77; kWh
